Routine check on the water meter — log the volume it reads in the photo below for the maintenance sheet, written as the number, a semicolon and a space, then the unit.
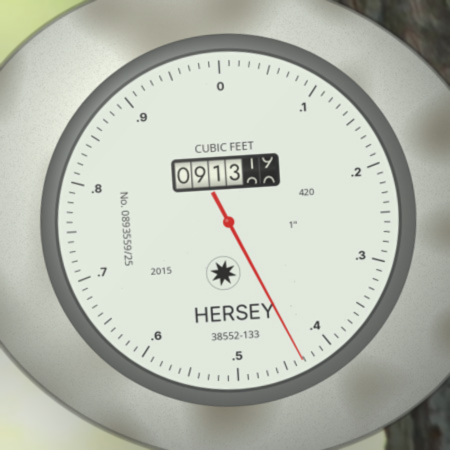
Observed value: 91319.43; ft³
